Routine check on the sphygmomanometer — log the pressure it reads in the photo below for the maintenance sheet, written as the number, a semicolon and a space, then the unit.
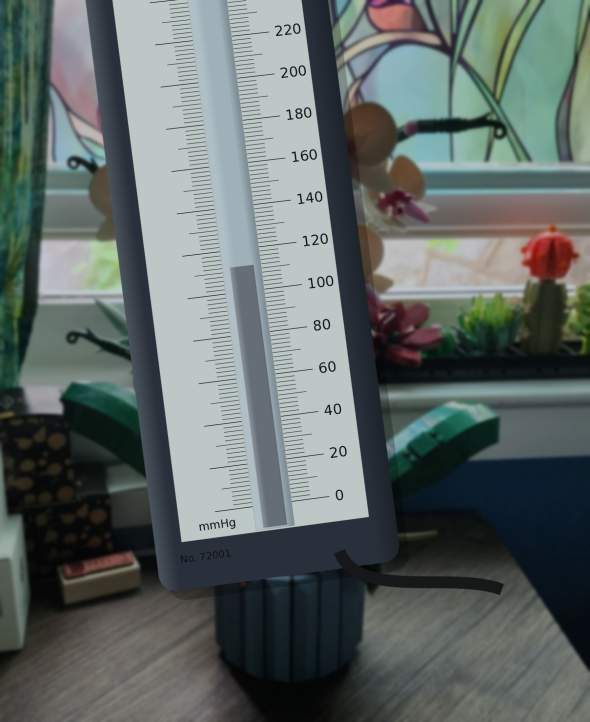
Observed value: 112; mmHg
